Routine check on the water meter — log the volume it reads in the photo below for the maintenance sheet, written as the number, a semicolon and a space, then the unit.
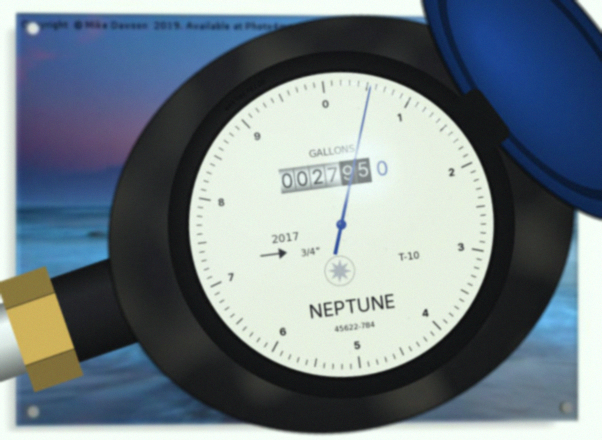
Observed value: 27950.5; gal
